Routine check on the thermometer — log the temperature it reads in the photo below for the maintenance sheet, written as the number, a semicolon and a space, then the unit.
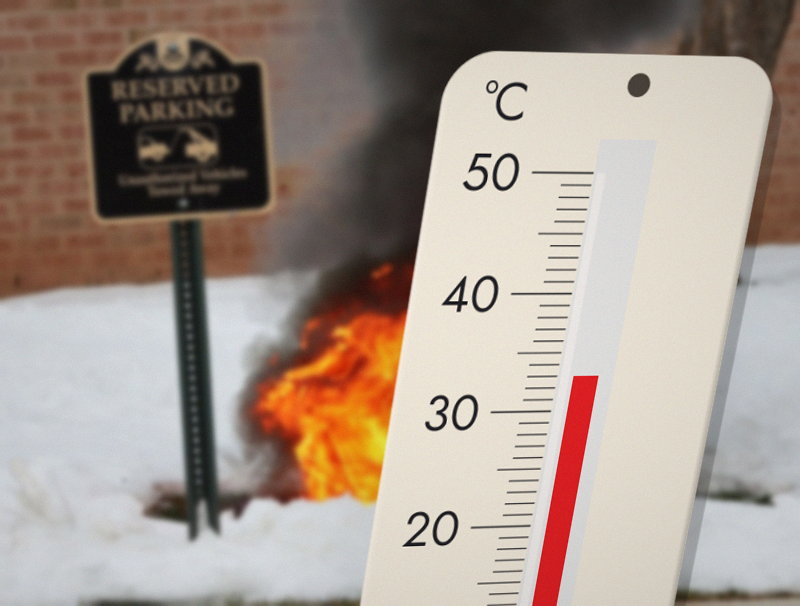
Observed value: 33; °C
